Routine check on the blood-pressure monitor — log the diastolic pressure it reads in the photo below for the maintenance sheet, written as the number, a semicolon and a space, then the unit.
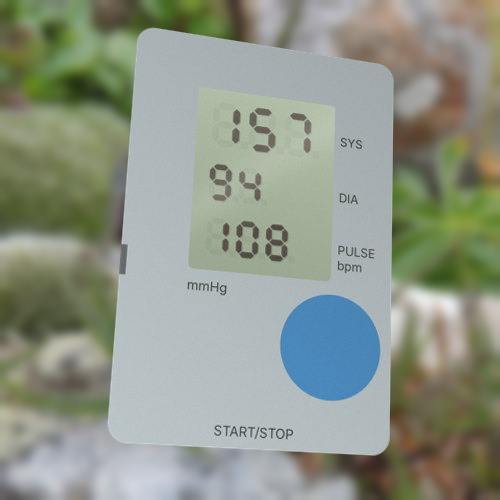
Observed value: 94; mmHg
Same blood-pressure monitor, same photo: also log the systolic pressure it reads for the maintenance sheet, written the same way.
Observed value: 157; mmHg
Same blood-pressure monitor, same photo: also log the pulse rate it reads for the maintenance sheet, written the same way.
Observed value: 108; bpm
